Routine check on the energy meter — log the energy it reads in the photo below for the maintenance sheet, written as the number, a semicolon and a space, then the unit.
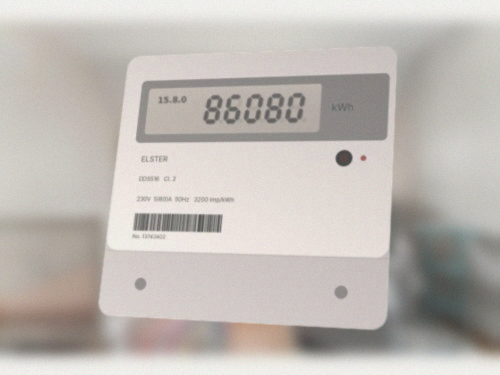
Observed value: 86080; kWh
